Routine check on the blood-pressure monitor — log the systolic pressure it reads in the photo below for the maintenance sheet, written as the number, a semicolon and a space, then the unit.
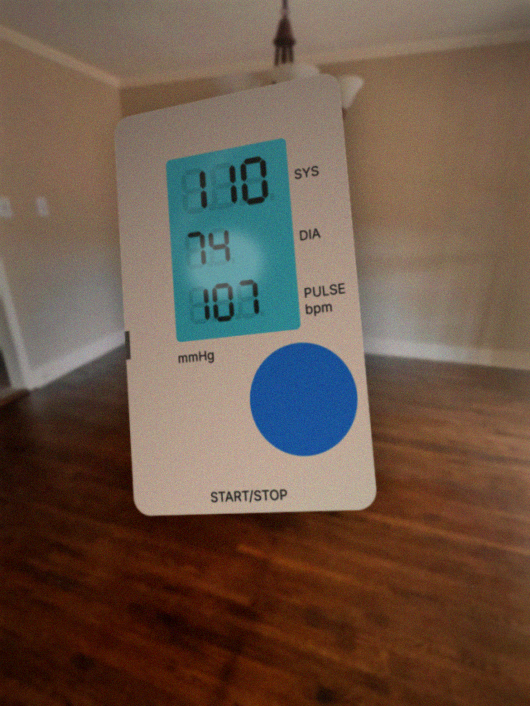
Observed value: 110; mmHg
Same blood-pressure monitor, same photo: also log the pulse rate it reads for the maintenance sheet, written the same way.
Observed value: 107; bpm
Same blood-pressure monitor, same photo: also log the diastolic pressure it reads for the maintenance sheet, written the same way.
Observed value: 74; mmHg
